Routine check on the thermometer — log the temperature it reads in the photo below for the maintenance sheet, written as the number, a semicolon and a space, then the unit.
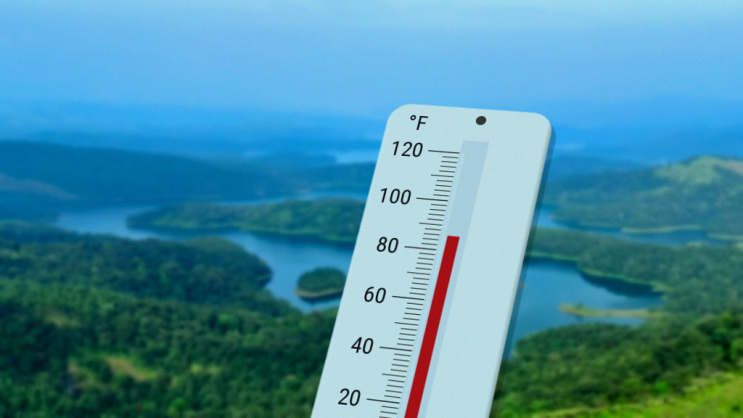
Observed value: 86; °F
